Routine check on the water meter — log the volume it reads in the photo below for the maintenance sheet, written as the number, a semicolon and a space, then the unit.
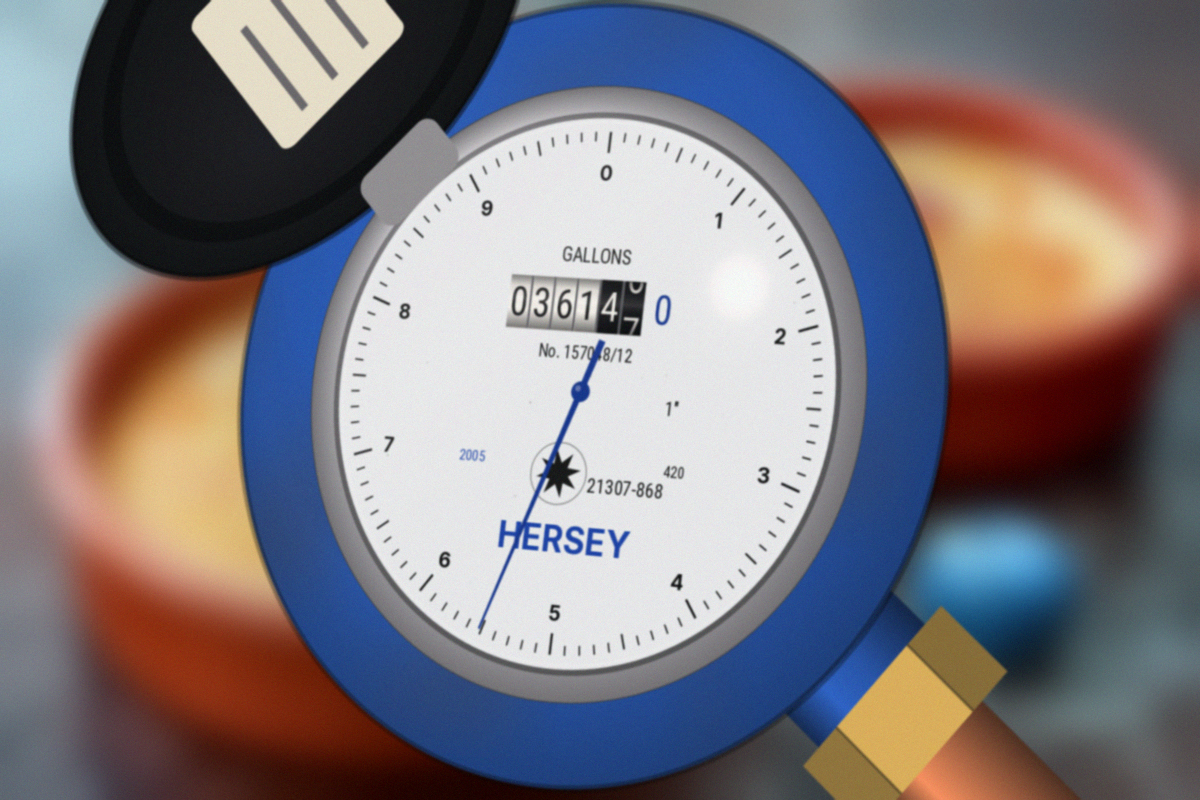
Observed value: 361465.5; gal
